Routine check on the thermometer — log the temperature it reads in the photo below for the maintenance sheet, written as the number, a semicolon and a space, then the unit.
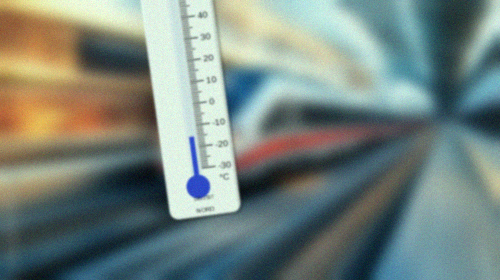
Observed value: -15; °C
